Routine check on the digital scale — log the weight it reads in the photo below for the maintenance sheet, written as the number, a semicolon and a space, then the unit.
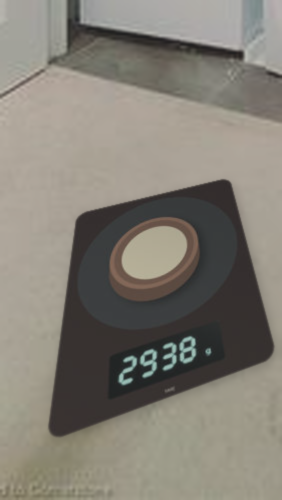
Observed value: 2938; g
